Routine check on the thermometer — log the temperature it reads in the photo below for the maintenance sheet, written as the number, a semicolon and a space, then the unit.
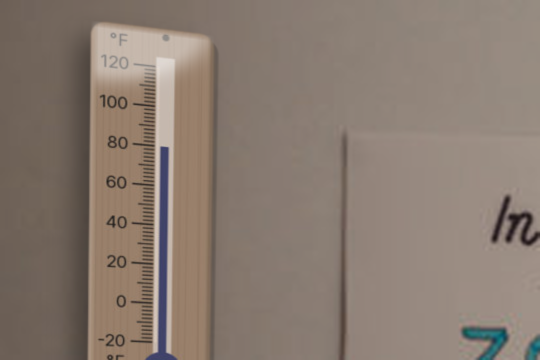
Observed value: 80; °F
